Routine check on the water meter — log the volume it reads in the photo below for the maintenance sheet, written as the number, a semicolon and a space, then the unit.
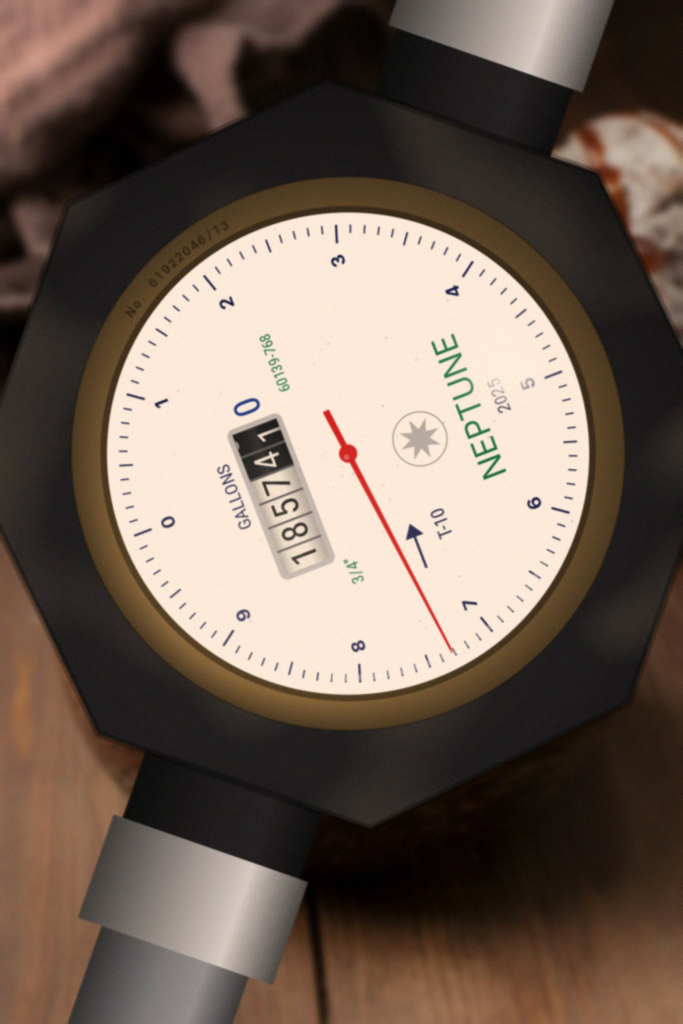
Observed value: 1857407.3; gal
